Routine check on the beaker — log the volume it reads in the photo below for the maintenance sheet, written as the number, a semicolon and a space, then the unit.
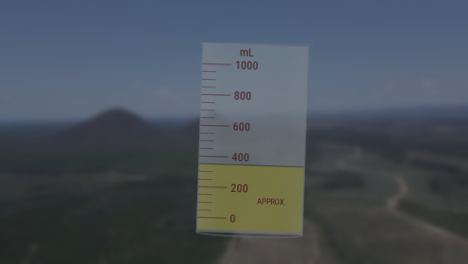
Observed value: 350; mL
